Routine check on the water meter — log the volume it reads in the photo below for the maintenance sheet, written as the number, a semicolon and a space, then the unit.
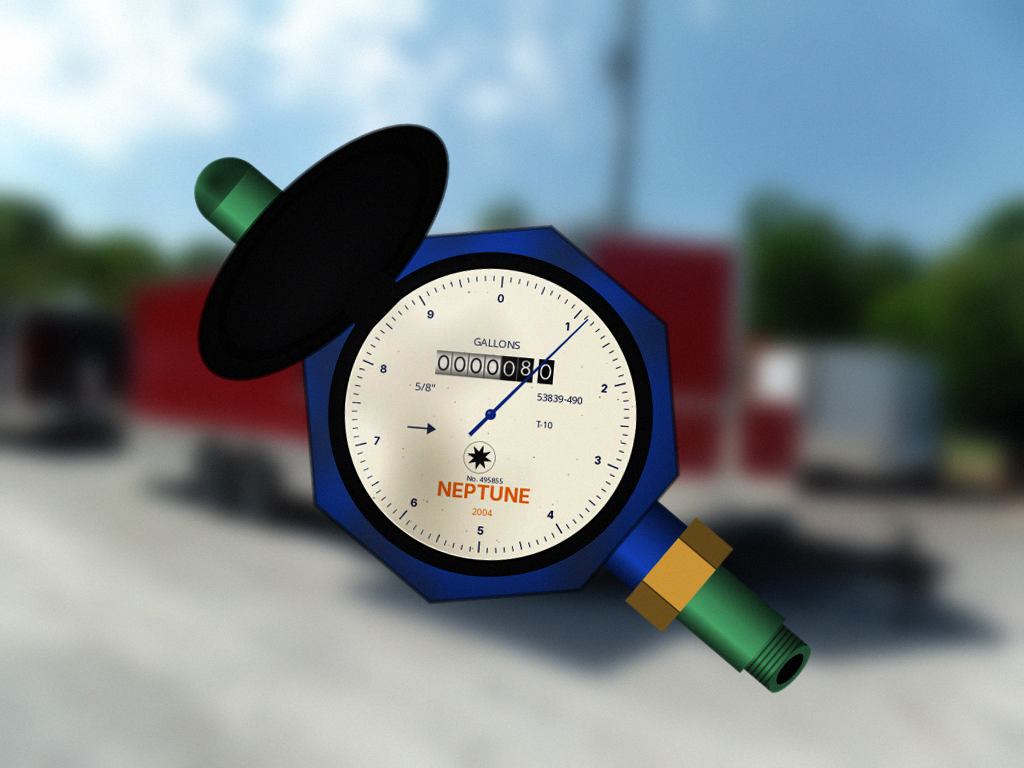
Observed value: 81.1; gal
